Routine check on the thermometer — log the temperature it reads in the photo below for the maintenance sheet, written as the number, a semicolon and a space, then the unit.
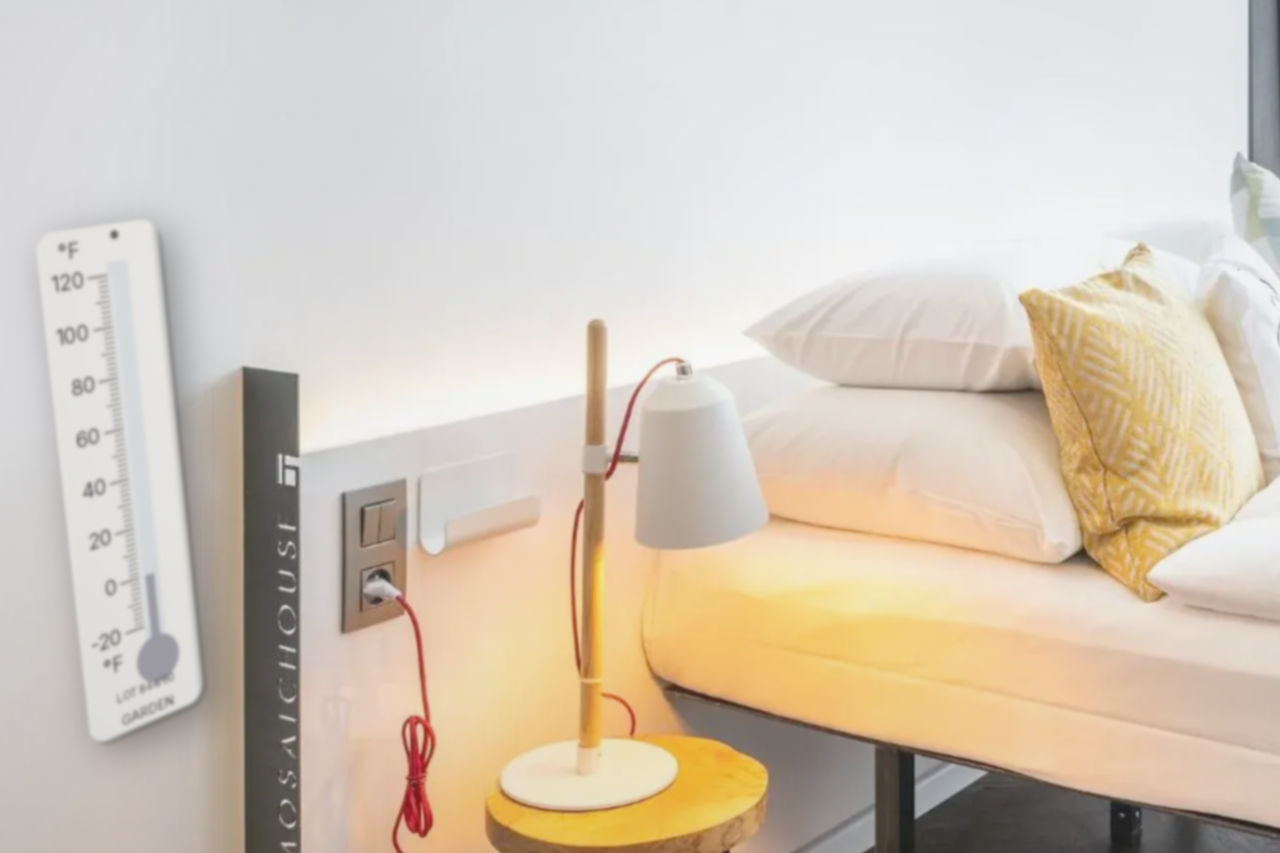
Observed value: 0; °F
